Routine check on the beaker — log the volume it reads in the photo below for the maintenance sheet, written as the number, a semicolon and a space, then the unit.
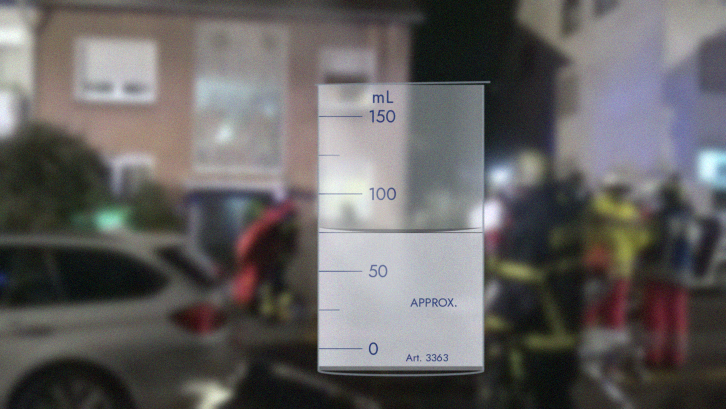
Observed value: 75; mL
